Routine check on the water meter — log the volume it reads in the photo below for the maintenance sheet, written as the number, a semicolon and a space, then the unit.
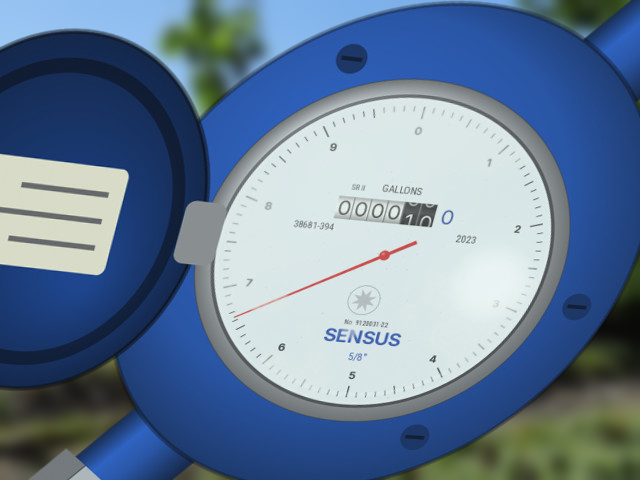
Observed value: 96.6; gal
